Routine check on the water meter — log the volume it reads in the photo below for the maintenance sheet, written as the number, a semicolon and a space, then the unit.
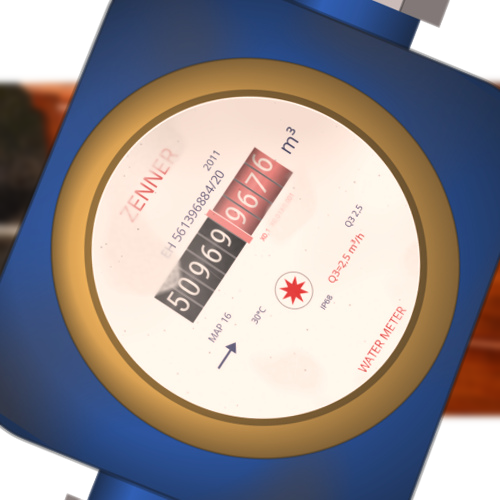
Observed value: 50969.9676; m³
